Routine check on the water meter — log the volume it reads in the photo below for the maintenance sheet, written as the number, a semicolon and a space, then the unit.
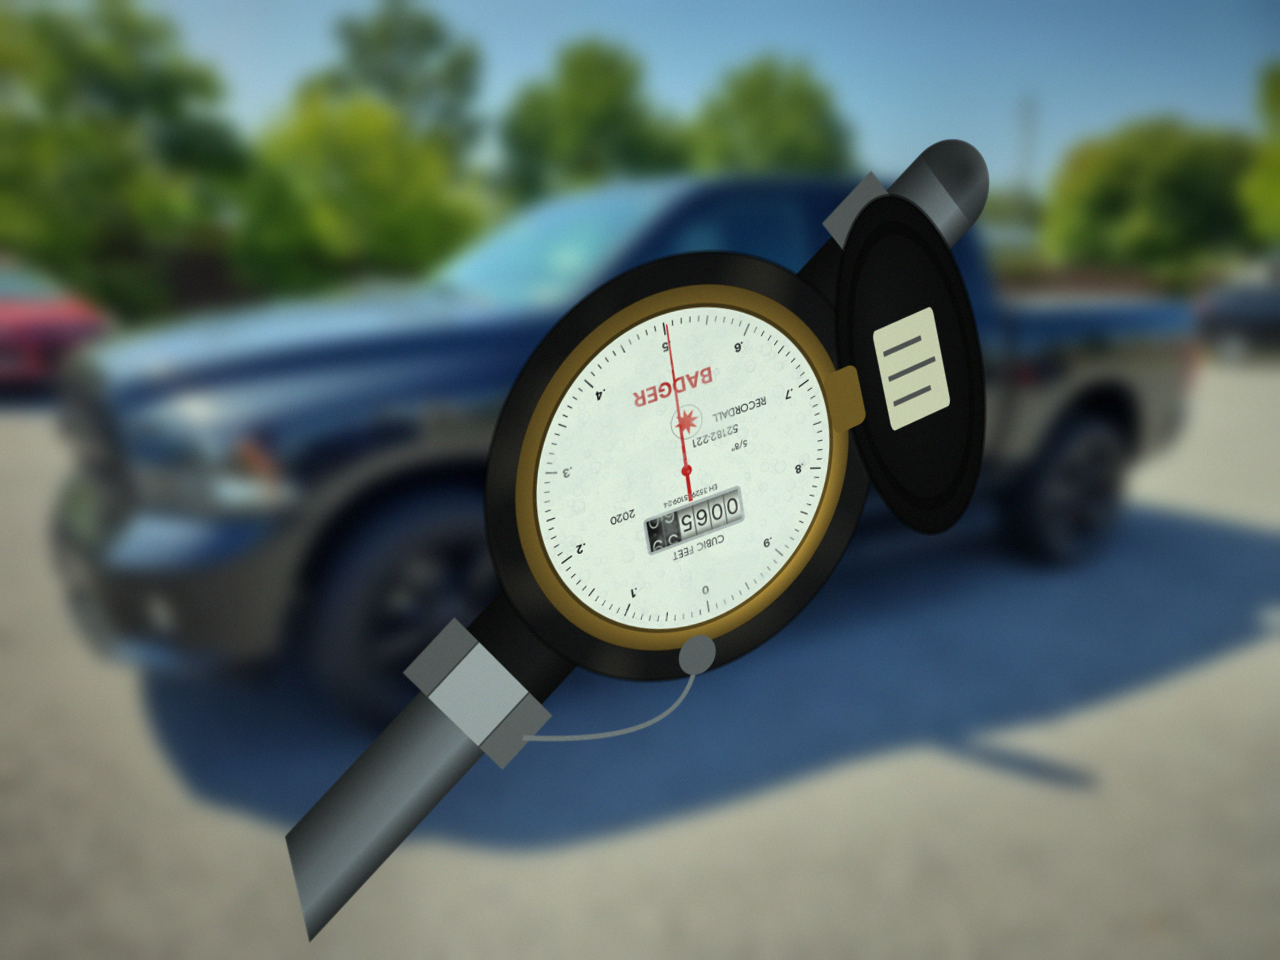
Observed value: 6559.50; ft³
